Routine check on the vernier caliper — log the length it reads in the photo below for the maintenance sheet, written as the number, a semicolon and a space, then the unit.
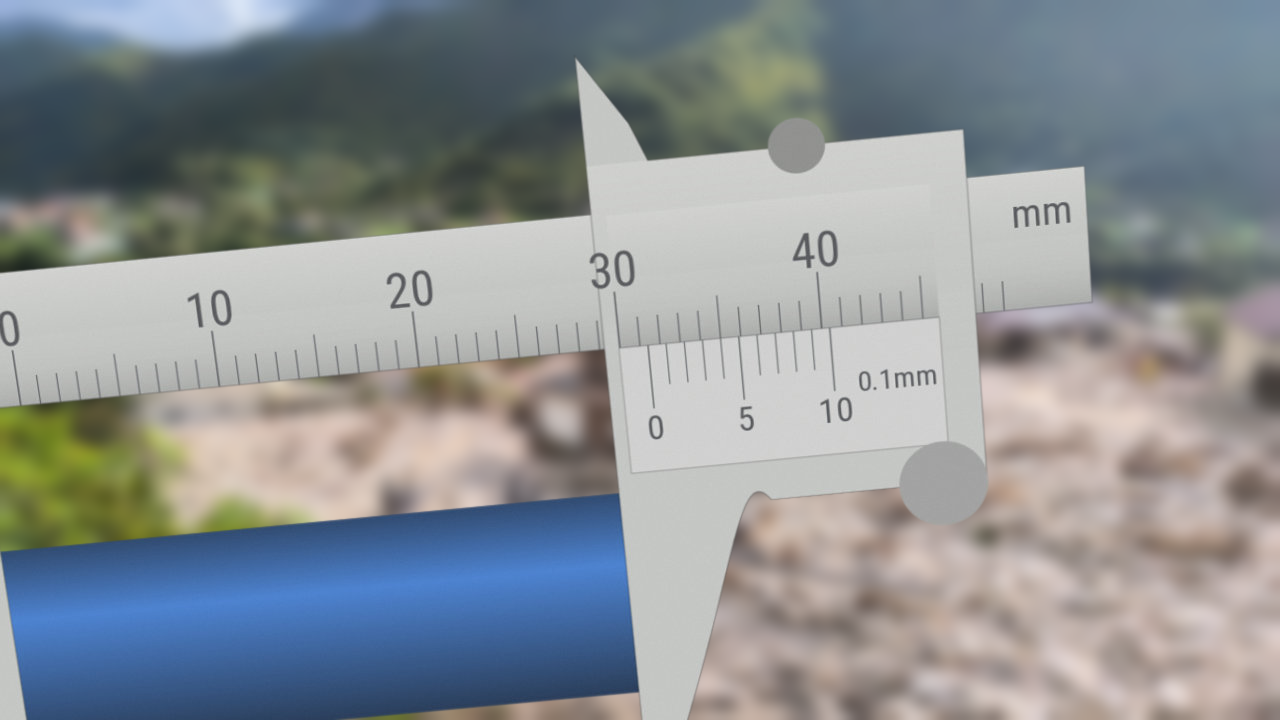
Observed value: 31.4; mm
